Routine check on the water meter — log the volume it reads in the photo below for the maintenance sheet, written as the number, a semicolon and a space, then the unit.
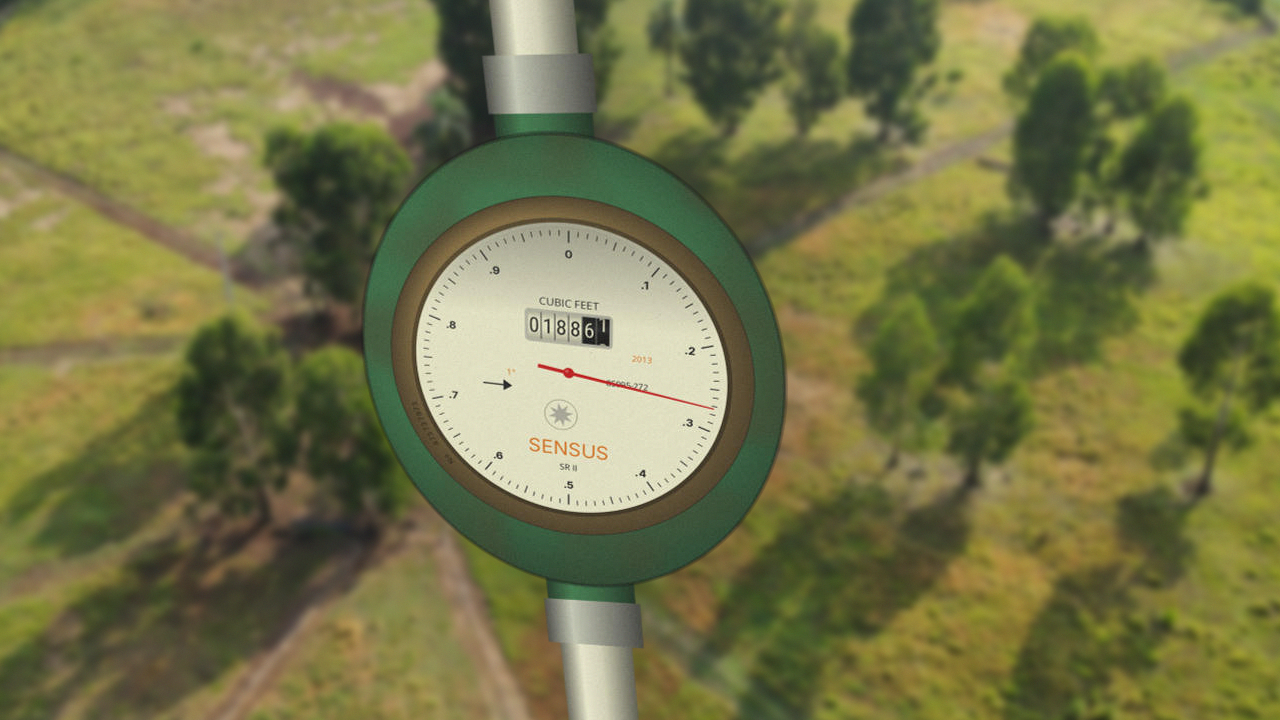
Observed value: 18861.27; ft³
